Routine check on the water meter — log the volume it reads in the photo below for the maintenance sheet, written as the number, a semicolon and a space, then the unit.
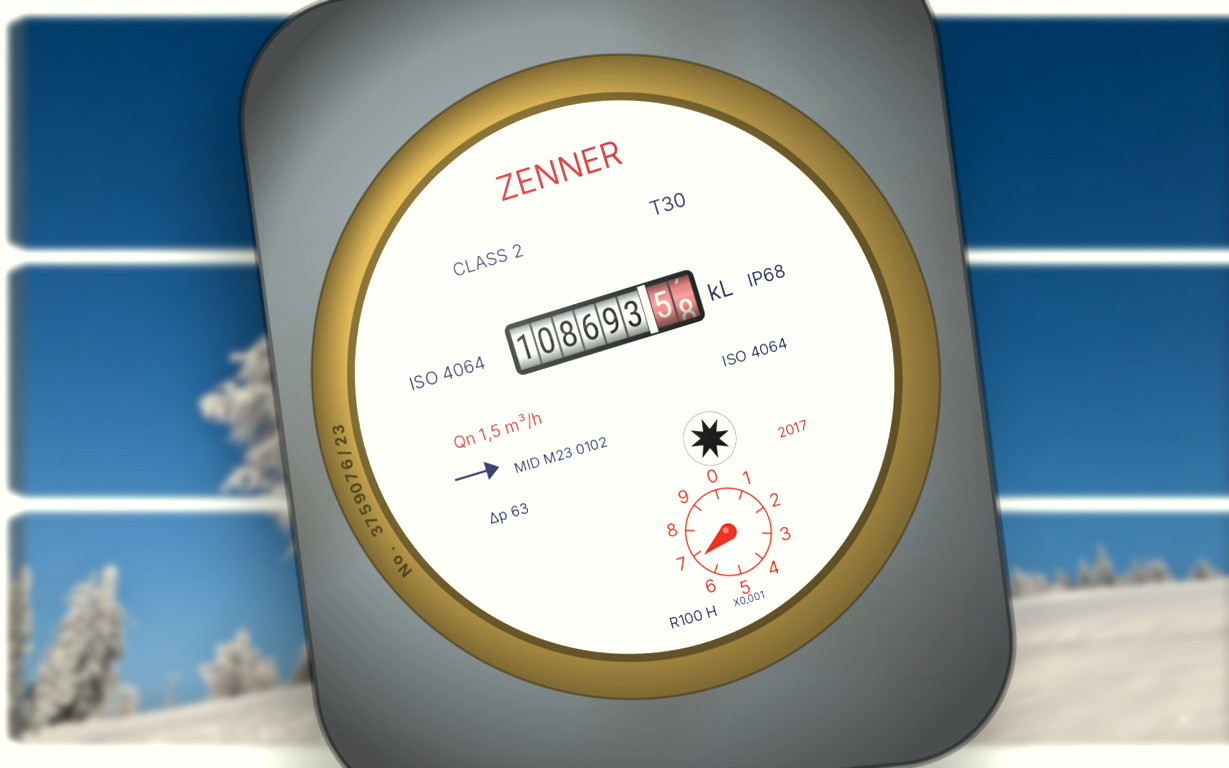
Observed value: 108693.576; kL
